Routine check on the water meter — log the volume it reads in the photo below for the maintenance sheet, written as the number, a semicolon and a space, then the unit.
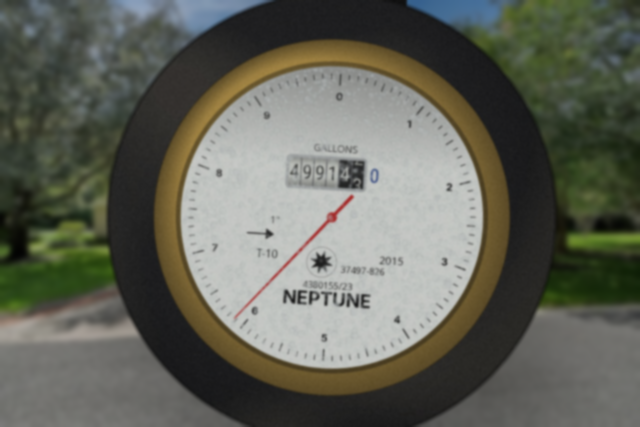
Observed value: 4991426.1; gal
